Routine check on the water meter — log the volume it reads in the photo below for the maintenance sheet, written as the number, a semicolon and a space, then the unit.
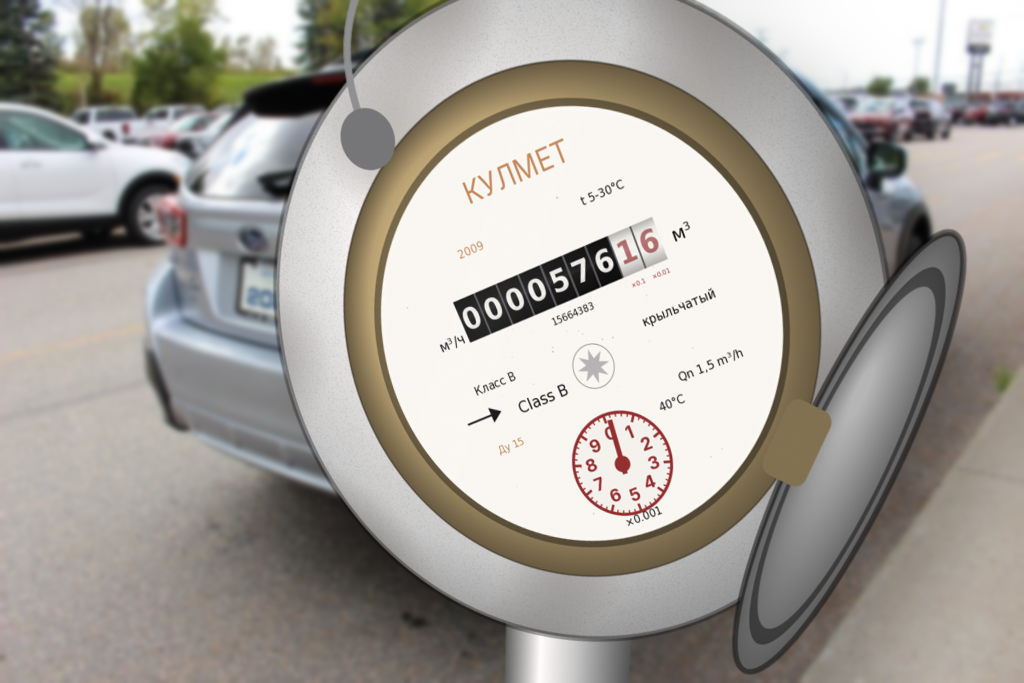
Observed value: 576.160; m³
